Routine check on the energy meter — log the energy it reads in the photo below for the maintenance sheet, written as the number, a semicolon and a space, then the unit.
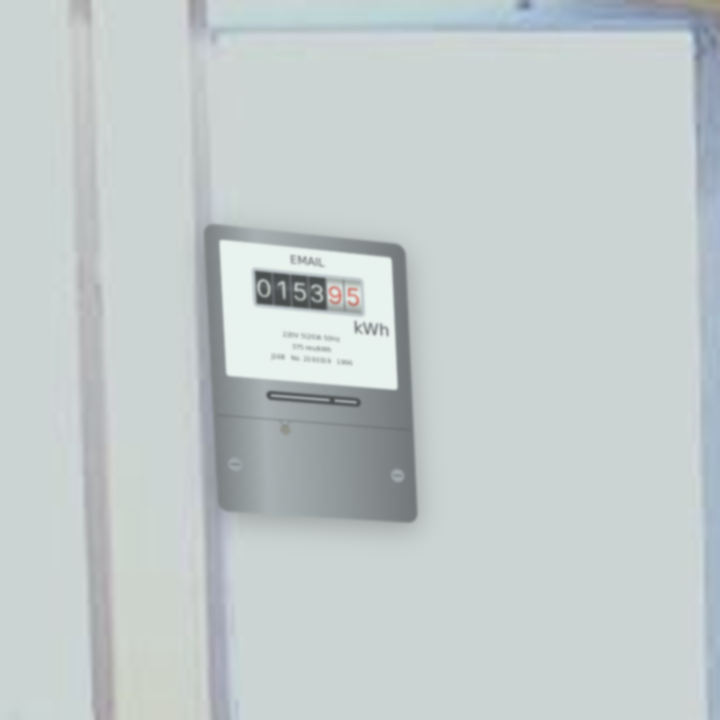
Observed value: 153.95; kWh
